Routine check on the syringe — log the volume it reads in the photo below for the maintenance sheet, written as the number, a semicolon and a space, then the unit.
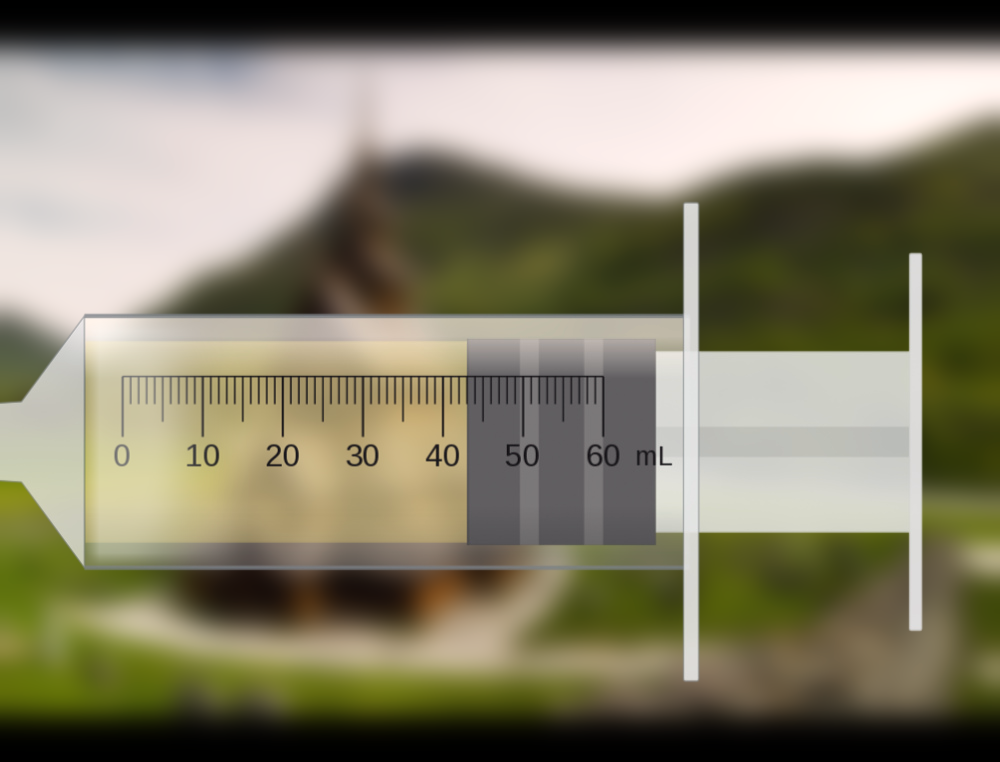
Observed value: 43; mL
